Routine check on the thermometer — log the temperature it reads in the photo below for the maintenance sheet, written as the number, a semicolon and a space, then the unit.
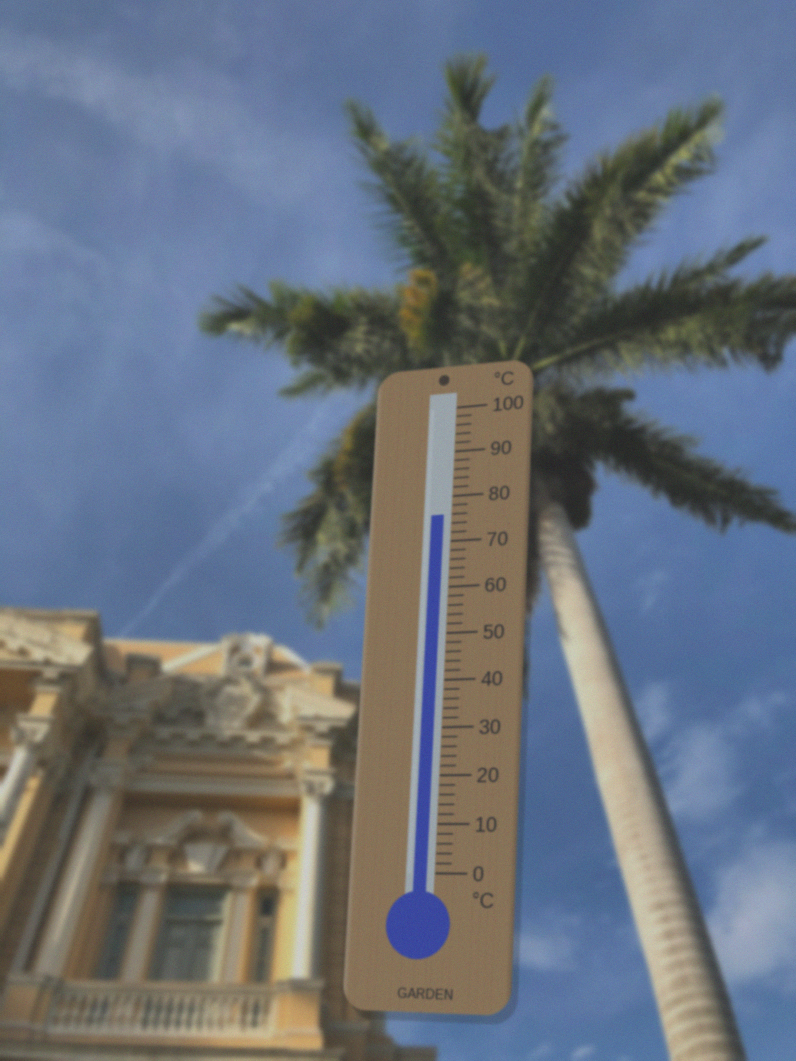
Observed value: 76; °C
